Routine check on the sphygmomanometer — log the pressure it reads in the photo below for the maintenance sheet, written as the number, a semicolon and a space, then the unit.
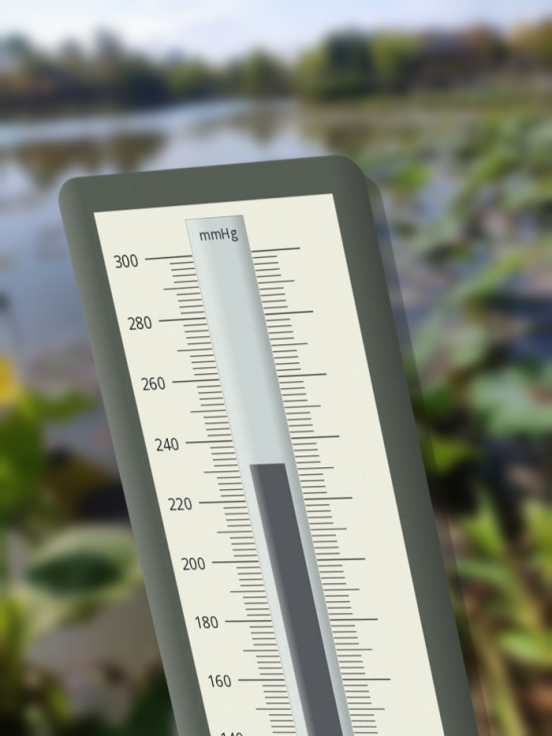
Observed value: 232; mmHg
